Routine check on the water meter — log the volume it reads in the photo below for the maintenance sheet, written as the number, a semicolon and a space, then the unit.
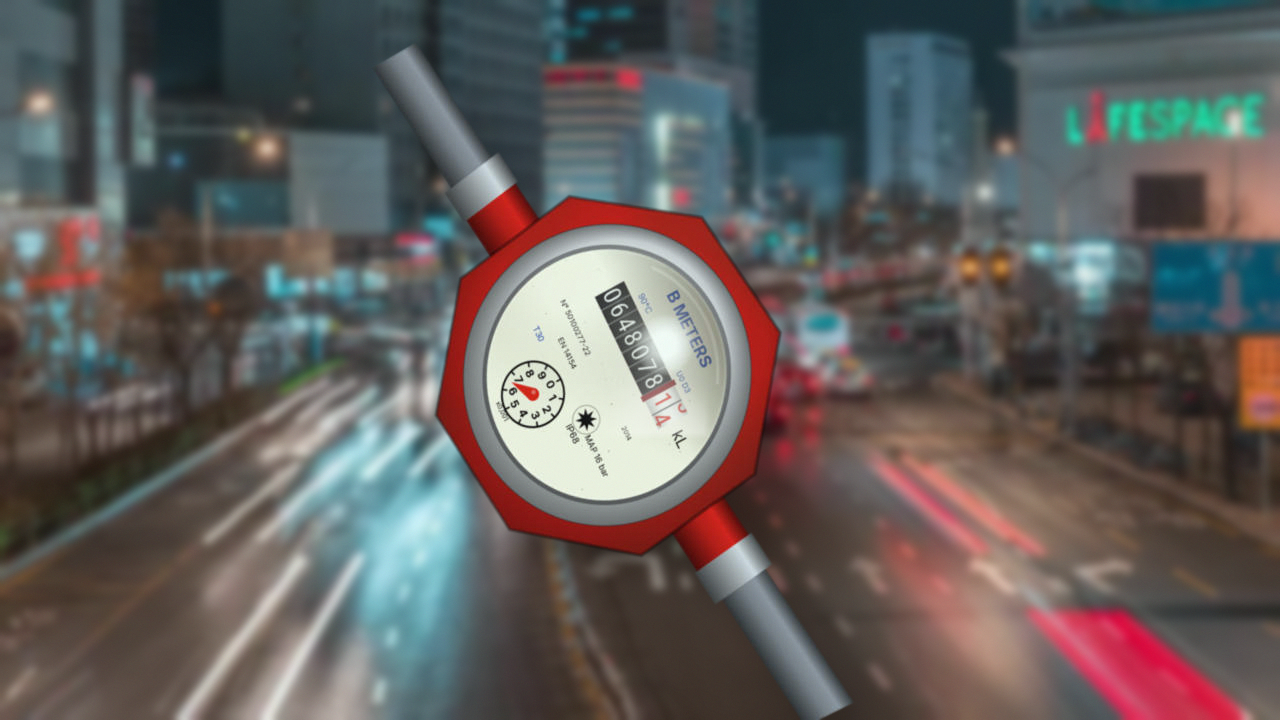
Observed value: 648078.136; kL
